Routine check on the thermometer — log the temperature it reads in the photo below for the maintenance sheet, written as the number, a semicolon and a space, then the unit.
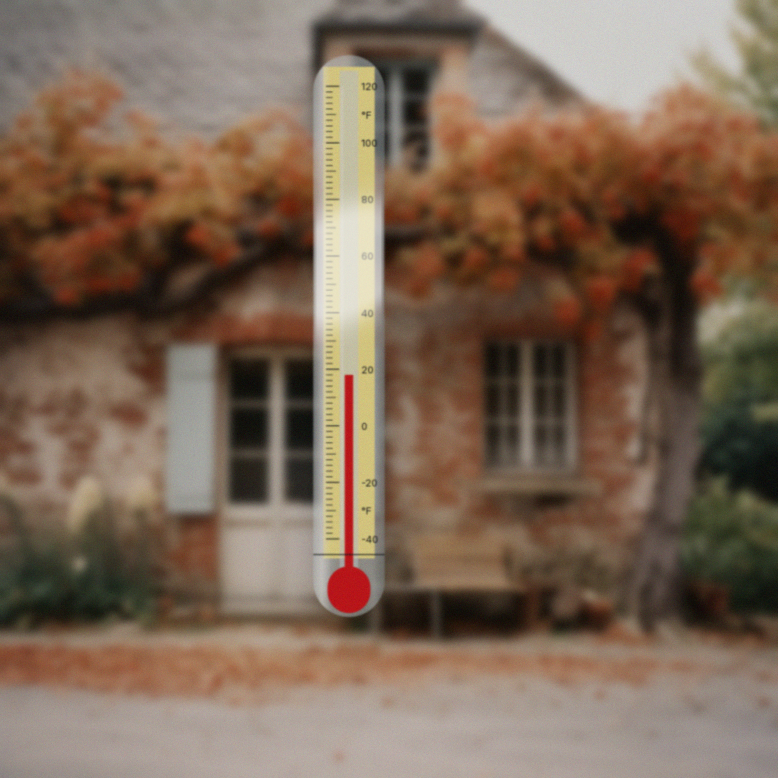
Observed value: 18; °F
